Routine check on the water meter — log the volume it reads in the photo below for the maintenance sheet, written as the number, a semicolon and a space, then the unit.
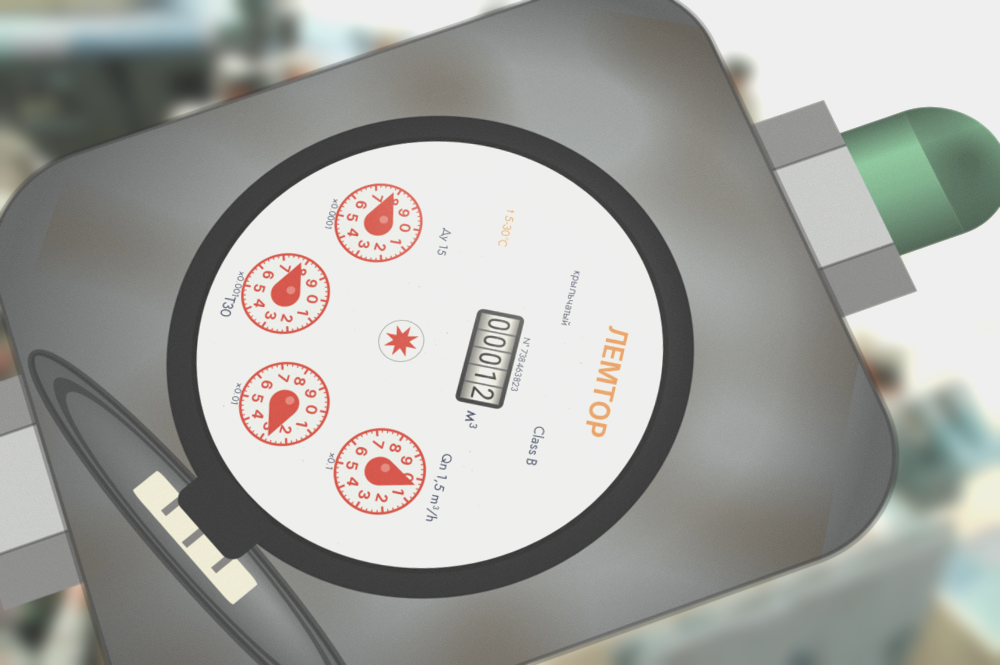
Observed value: 12.0277; m³
